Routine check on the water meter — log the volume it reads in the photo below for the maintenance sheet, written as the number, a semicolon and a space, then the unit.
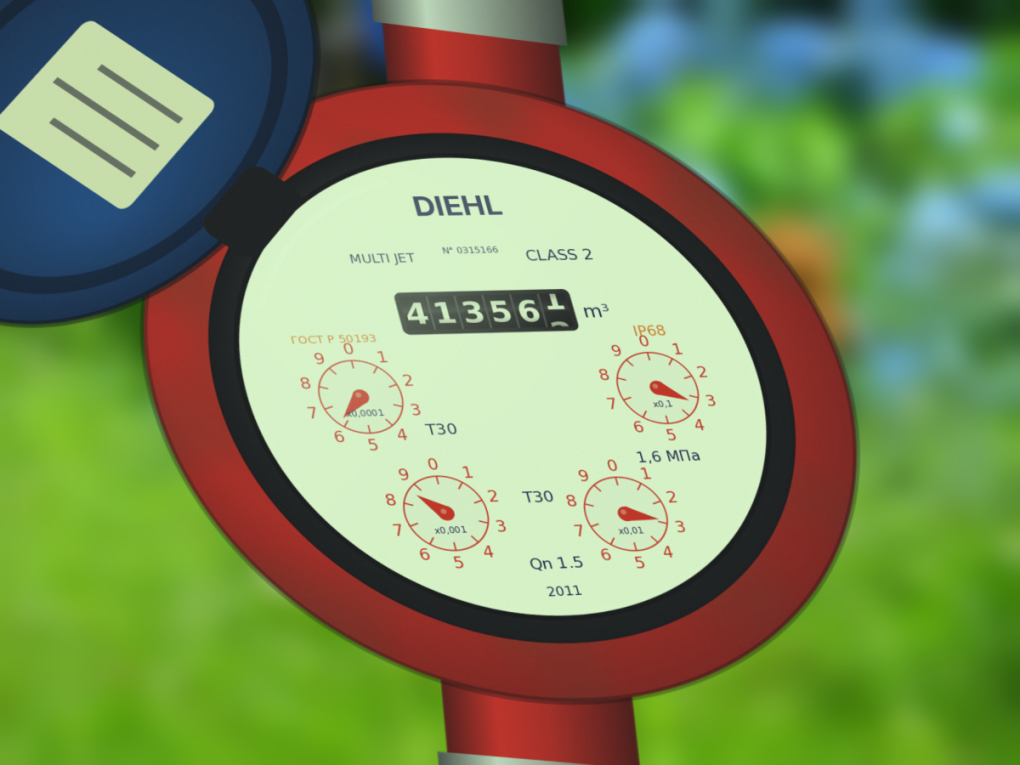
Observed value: 413561.3286; m³
